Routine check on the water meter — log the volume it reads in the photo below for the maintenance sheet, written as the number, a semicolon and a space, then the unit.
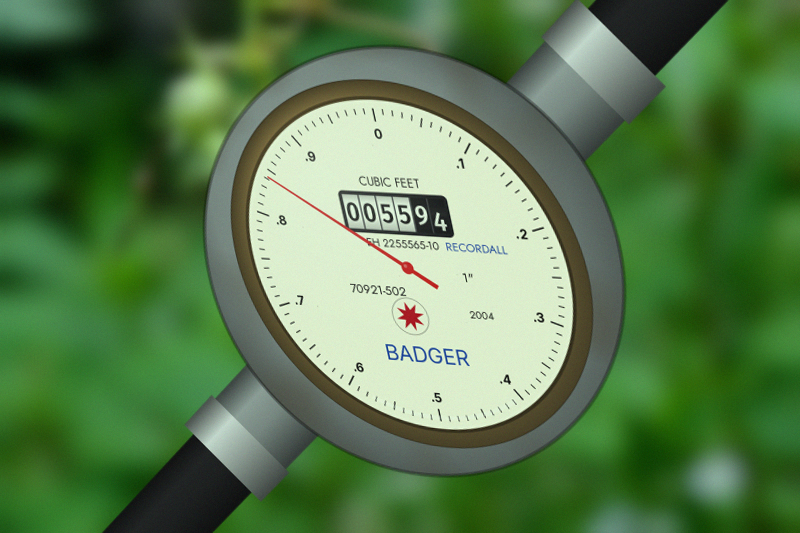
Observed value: 5593.84; ft³
